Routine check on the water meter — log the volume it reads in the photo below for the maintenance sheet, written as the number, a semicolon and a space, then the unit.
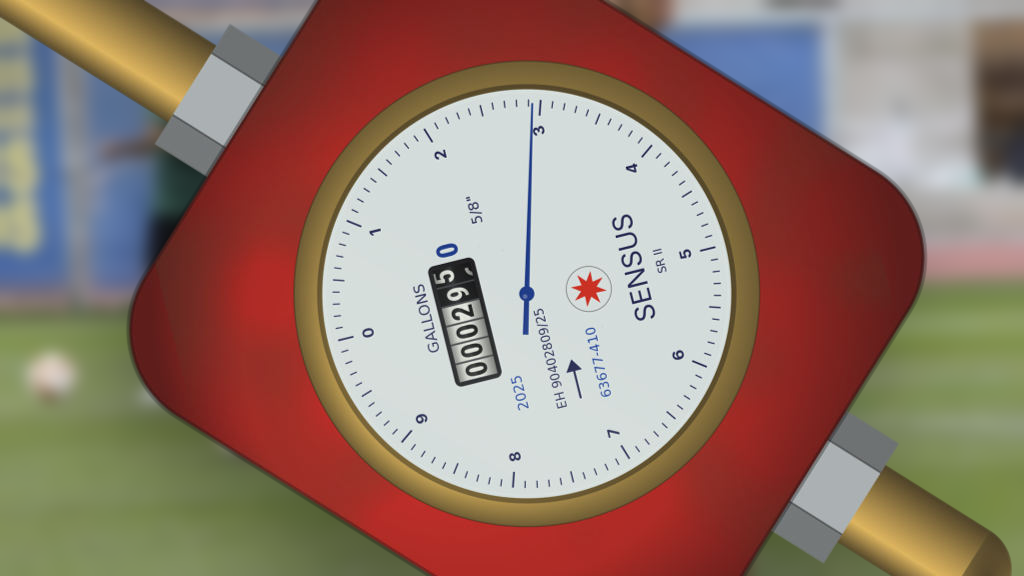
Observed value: 2952.9; gal
